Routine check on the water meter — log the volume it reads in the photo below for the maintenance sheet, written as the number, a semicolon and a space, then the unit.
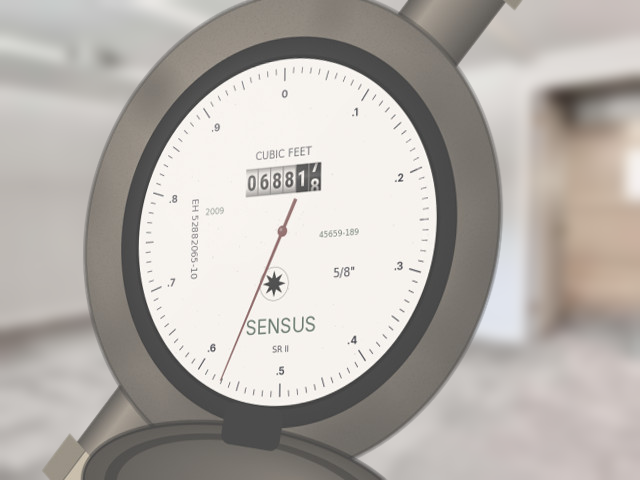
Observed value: 68817.57; ft³
